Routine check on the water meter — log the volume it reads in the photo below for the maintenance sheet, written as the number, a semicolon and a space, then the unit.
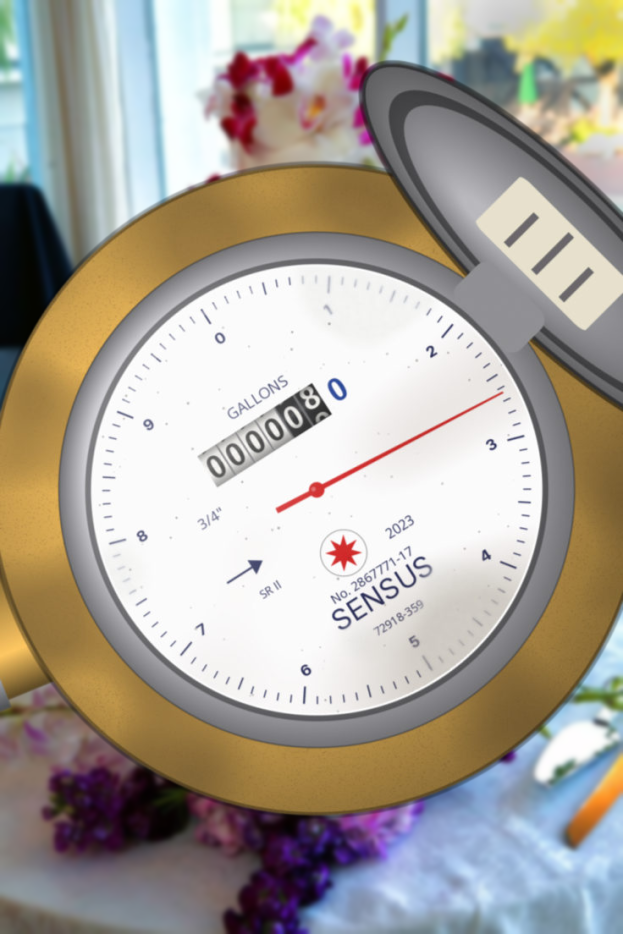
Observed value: 82.6; gal
